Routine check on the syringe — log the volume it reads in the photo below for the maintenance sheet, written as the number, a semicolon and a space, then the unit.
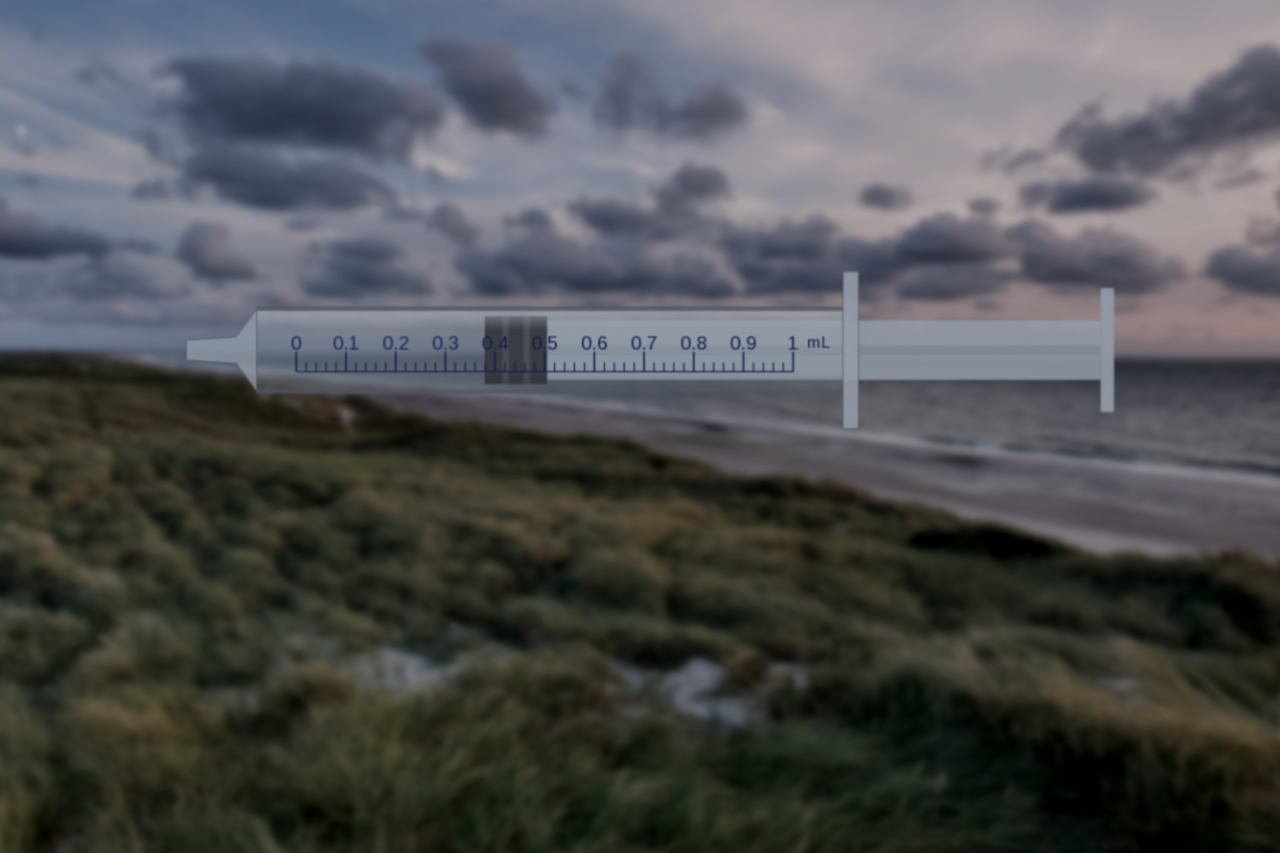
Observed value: 0.38; mL
